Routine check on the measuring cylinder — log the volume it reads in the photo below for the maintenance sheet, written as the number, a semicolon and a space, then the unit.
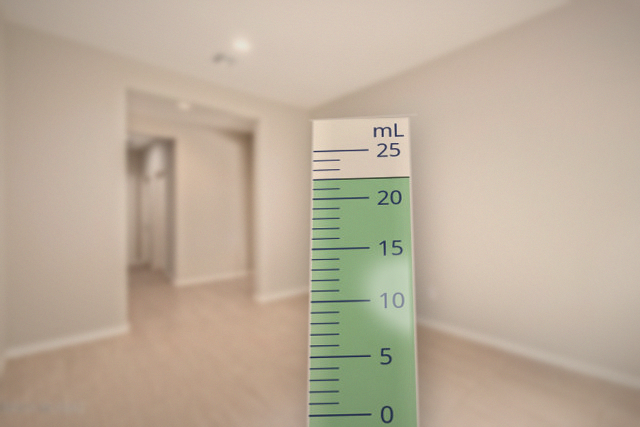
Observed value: 22; mL
